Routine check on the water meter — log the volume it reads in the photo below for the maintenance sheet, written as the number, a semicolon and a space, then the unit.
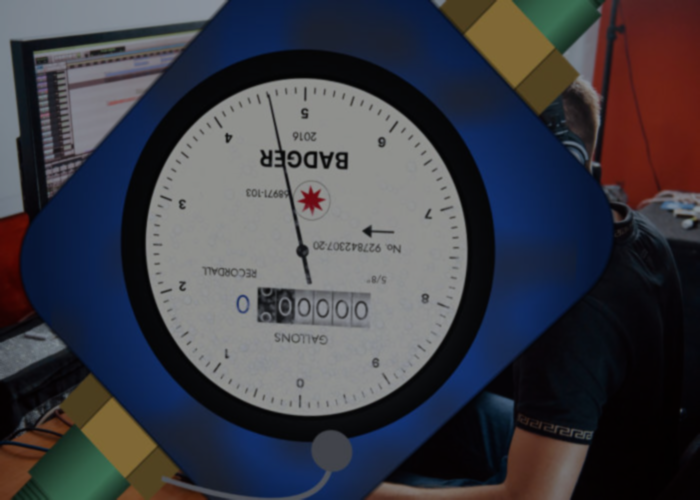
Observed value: 84.6; gal
